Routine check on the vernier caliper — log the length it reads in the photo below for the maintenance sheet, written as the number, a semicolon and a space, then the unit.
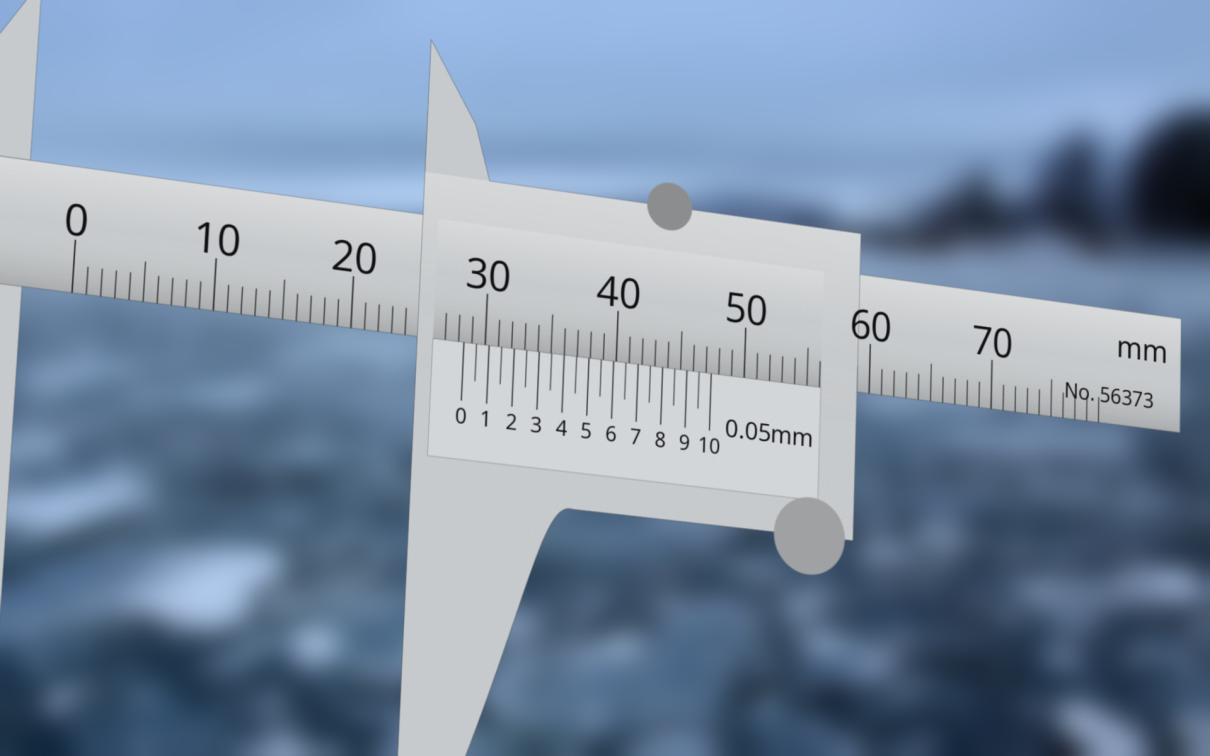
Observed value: 28.4; mm
